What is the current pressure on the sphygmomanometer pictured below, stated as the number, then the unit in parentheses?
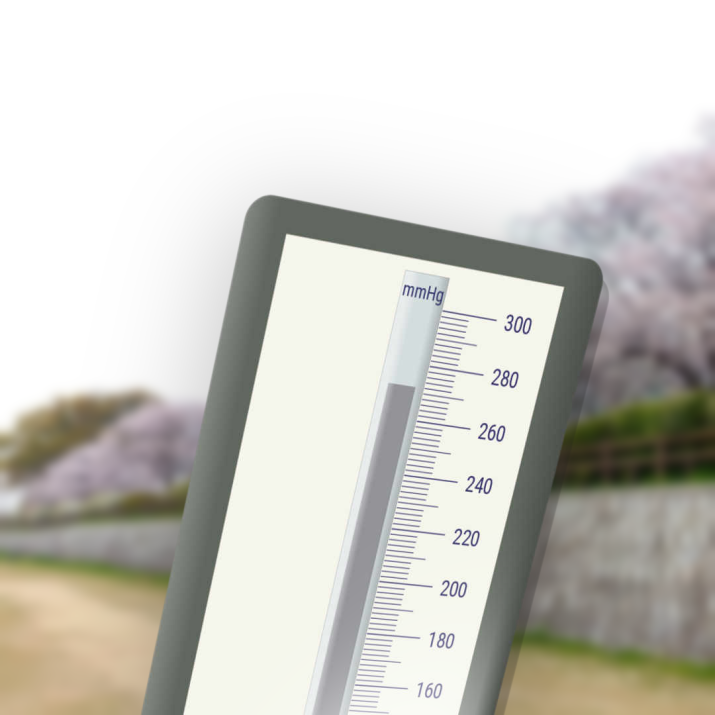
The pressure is 272 (mmHg)
